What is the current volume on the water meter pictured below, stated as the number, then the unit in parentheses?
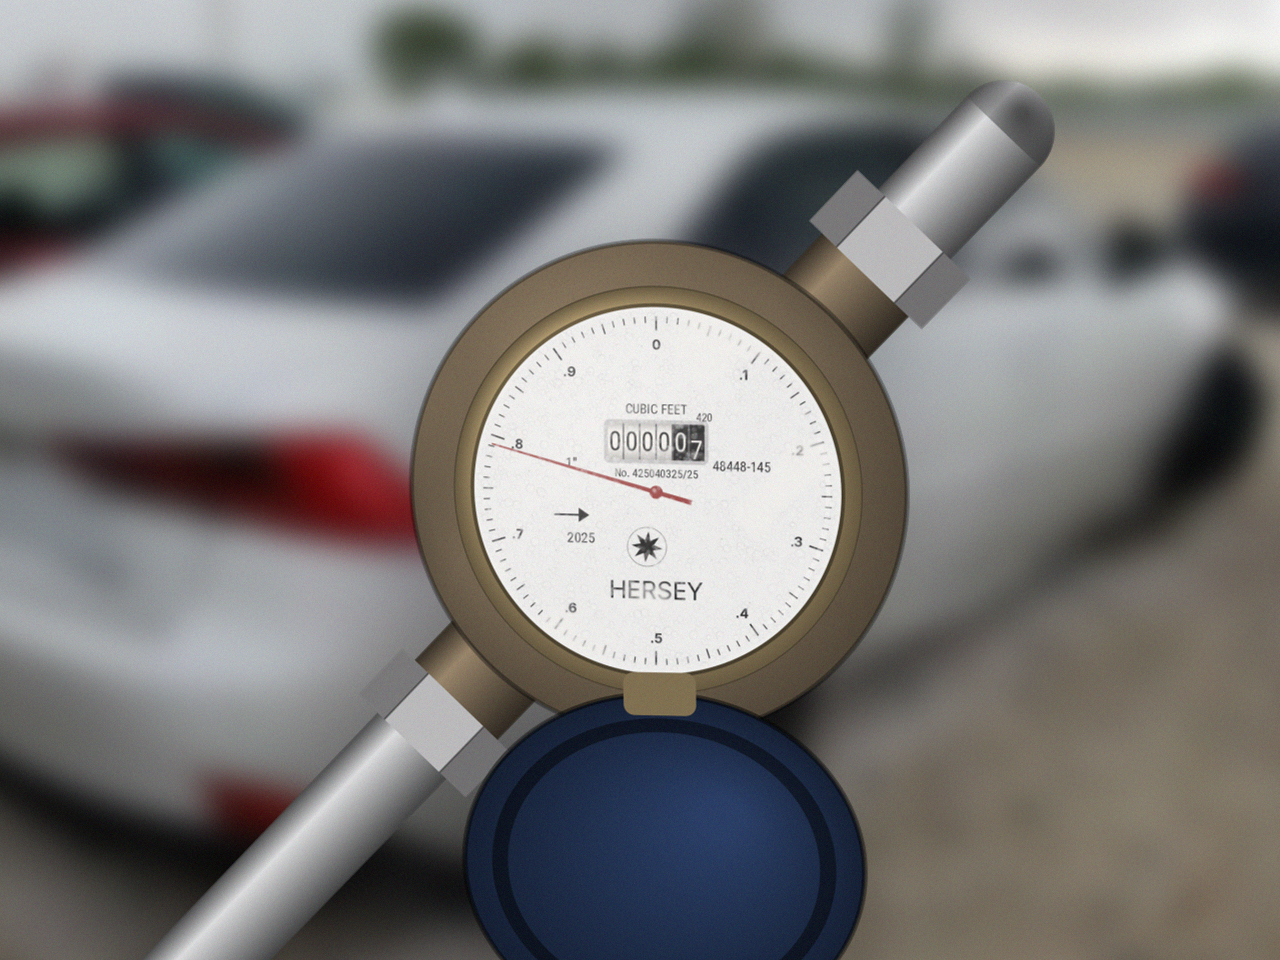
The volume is 6.79 (ft³)
